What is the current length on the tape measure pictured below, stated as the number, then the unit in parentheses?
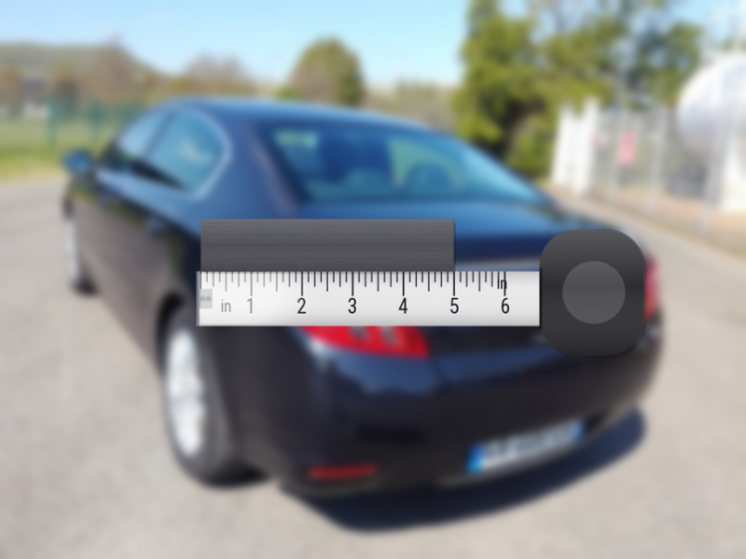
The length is 5 (in)
